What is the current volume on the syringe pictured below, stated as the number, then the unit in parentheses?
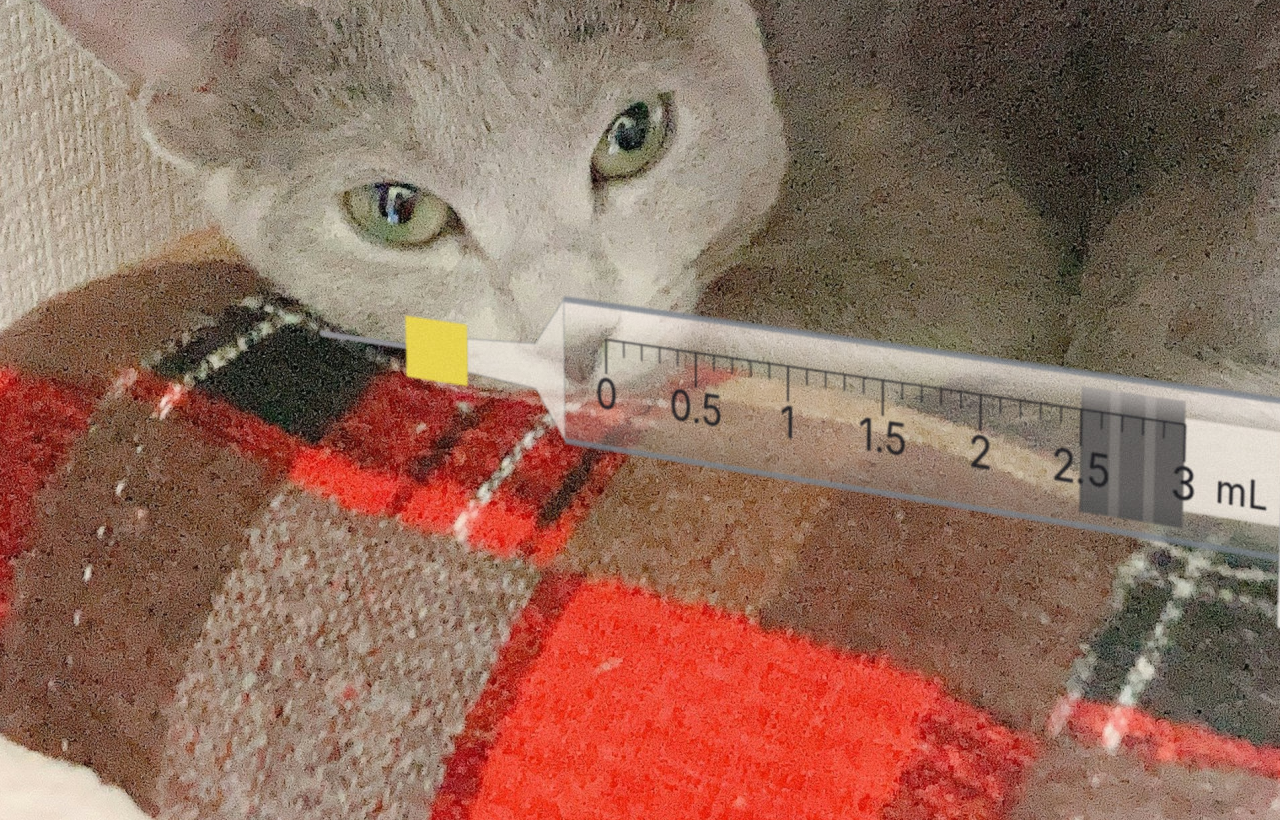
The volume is 2.5 (mL)
